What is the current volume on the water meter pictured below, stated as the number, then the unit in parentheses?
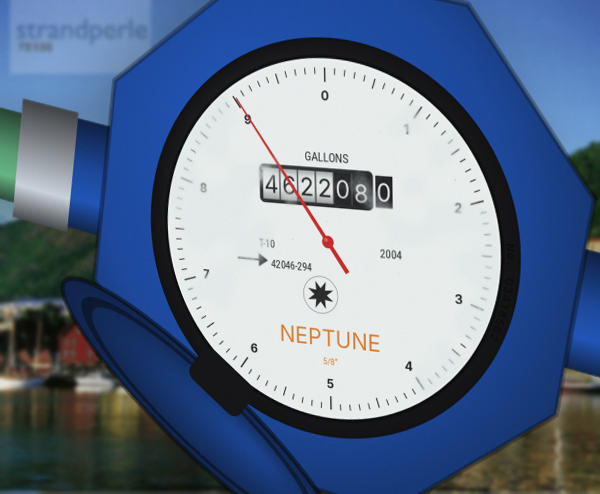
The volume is 4622079.0 (gal)
